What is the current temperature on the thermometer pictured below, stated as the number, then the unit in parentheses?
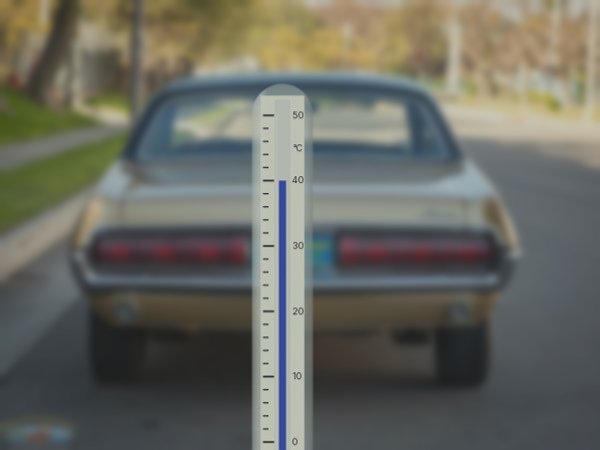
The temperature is 40 (°C)
